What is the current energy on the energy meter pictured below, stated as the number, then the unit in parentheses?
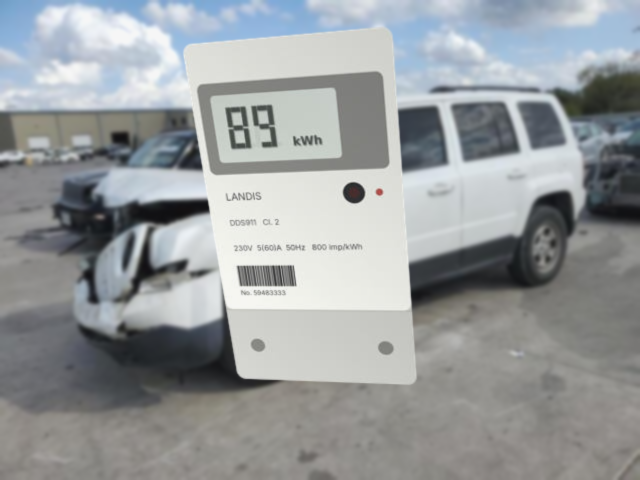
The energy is 89 (kWh)
